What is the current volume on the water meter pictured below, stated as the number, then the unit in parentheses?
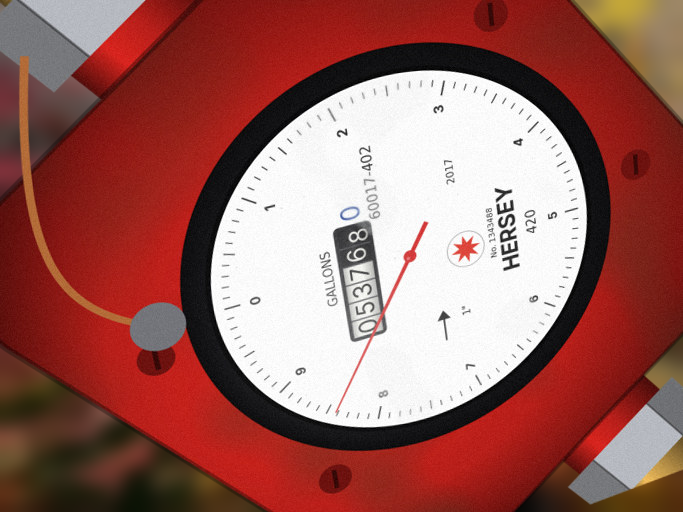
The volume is 537678.4 (gal)
